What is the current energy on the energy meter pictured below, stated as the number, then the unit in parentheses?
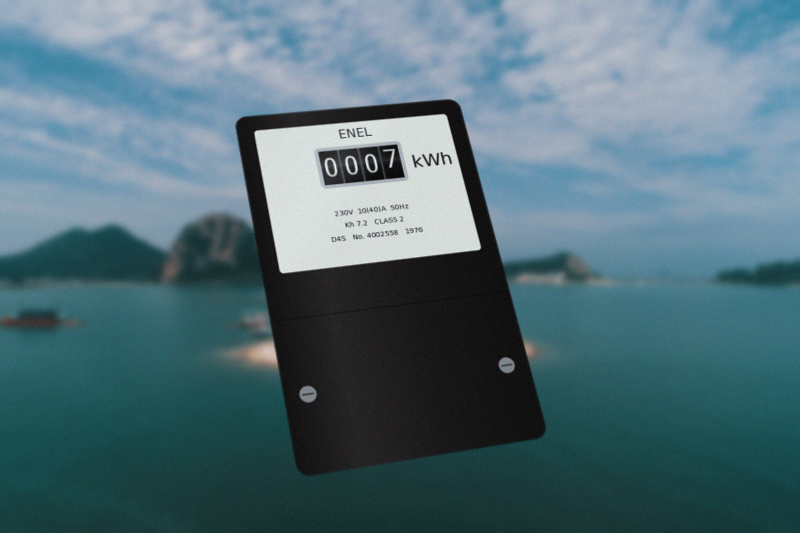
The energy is 7 (kWh)
